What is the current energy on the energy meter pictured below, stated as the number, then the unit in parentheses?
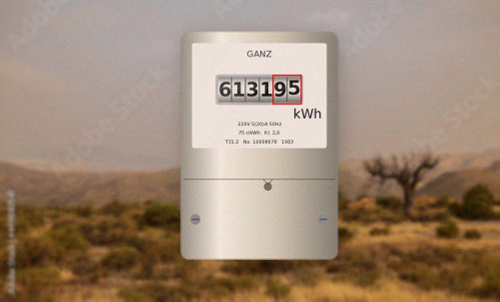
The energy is 6131.95 (kWh)
